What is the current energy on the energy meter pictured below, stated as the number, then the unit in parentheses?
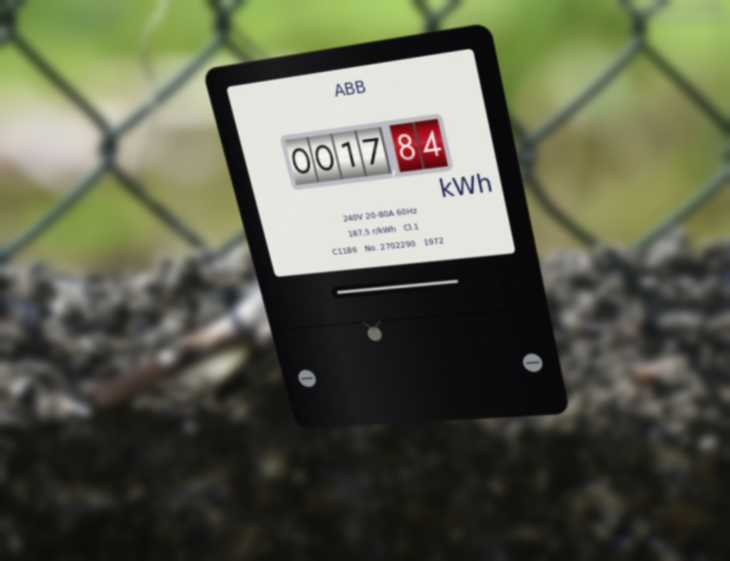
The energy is 17.84 (kWh)
